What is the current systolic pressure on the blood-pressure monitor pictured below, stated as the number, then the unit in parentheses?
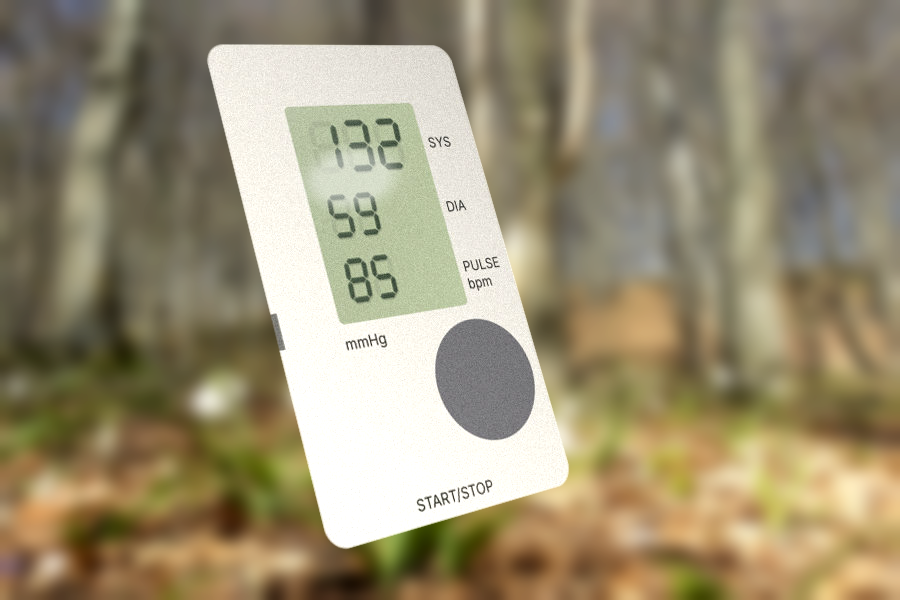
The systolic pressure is 132 (mmHg)
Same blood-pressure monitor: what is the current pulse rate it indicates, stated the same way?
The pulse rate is 85 (bpm)
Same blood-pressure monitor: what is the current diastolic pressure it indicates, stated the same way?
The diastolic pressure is 59 (mmHg)
